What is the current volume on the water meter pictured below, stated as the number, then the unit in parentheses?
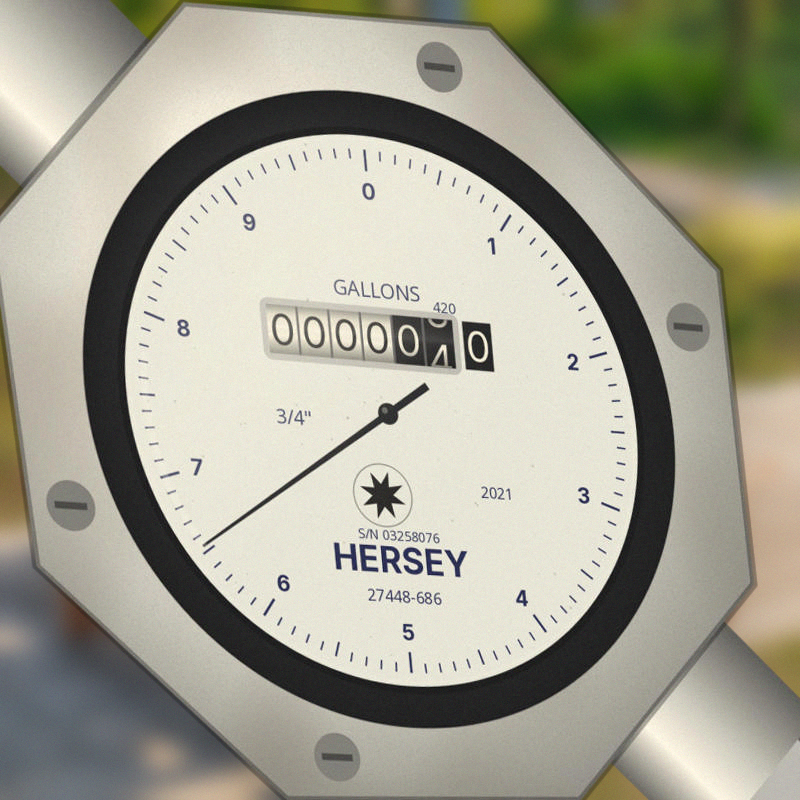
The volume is 36.5 (gal)
